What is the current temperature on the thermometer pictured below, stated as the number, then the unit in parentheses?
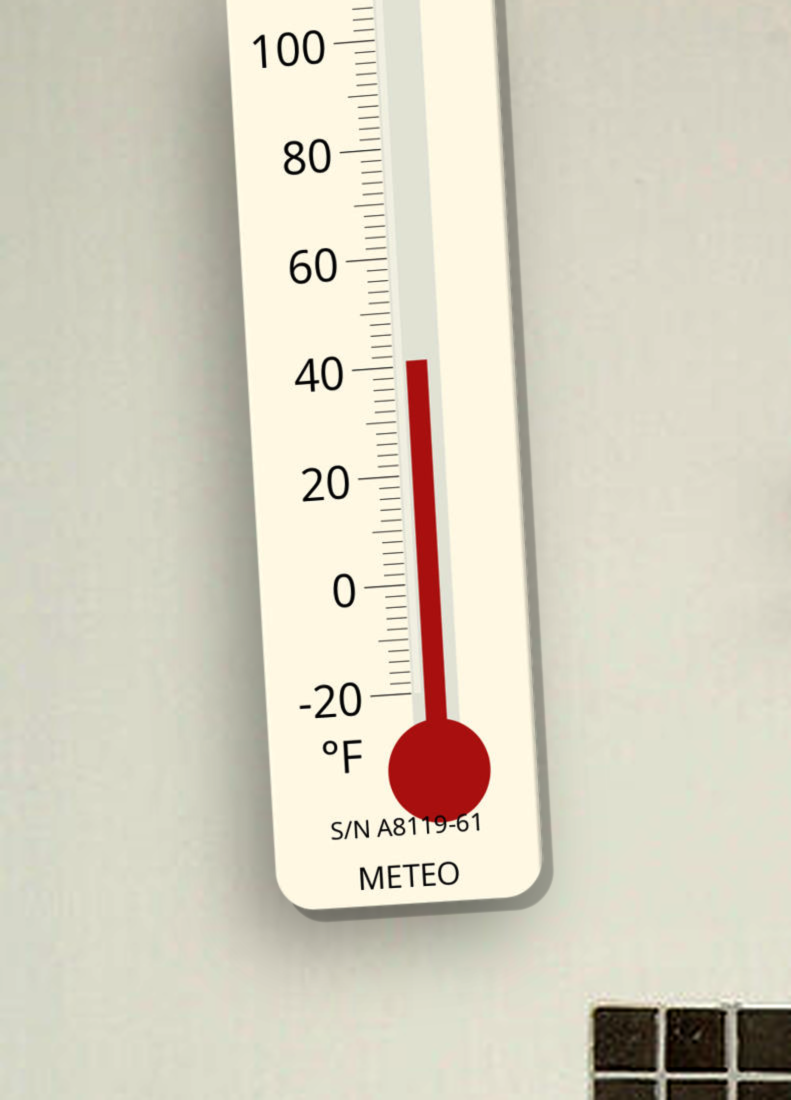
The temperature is 41 (°F)
